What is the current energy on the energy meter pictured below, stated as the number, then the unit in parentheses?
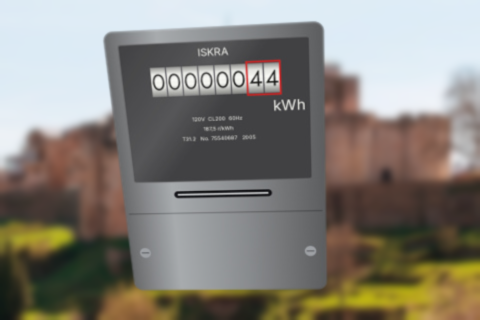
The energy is 0.44 (kWh)
